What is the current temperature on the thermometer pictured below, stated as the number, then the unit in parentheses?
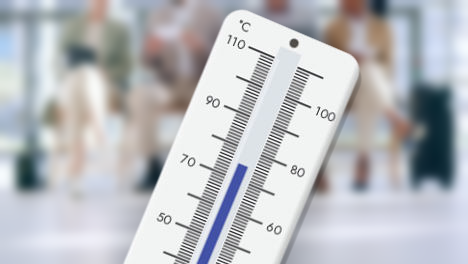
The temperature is 75 (°C)
